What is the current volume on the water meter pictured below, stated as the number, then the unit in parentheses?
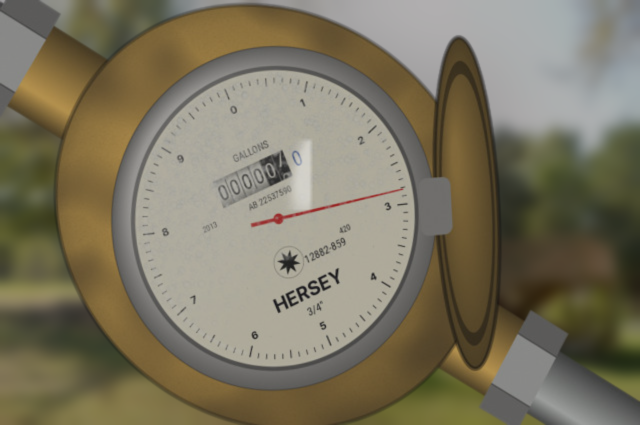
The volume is 72.8 (gal)
